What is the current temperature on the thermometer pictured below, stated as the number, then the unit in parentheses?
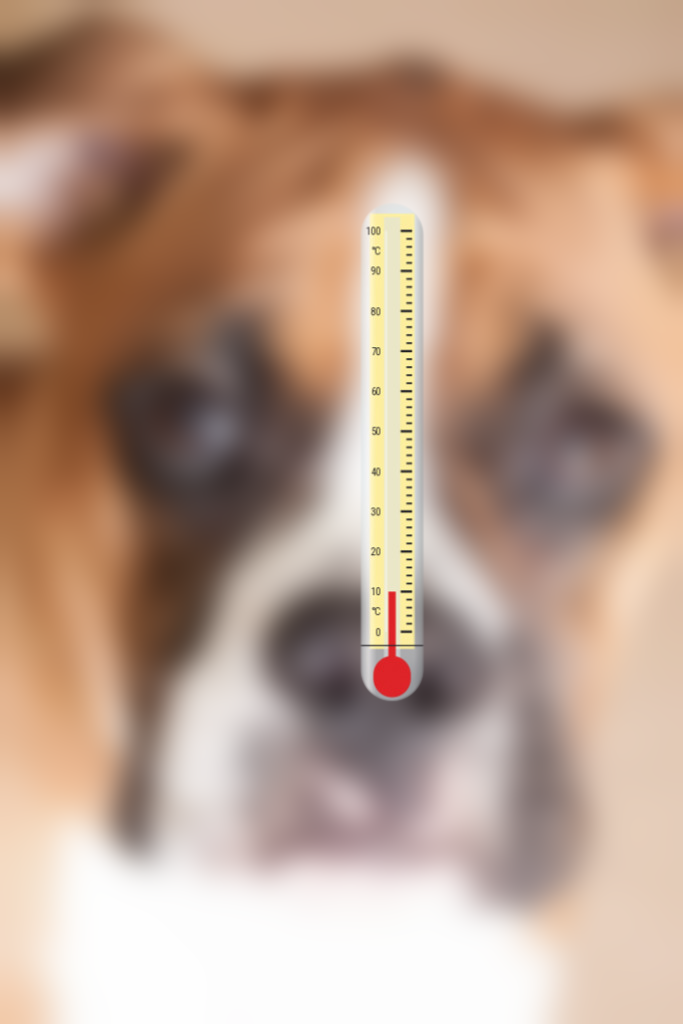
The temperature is 10 (°C)
